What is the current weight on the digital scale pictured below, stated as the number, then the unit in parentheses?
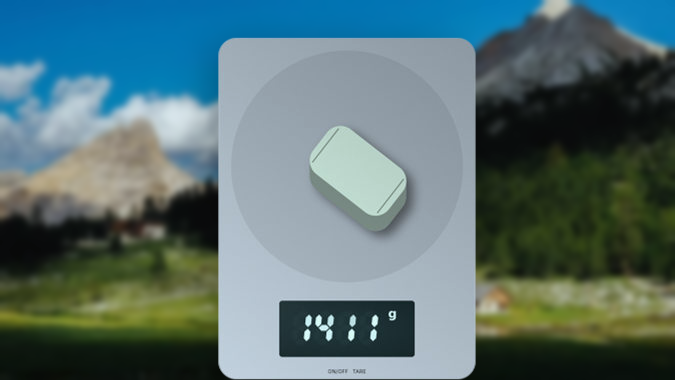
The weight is 1411 (g)
